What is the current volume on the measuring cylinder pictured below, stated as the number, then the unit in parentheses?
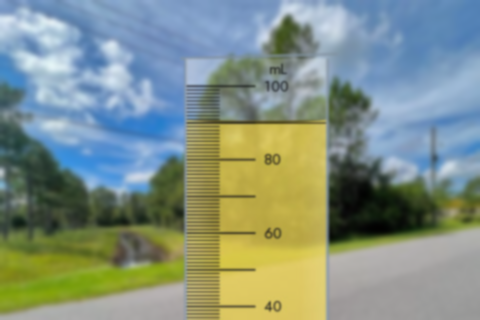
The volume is 90 (mL)
